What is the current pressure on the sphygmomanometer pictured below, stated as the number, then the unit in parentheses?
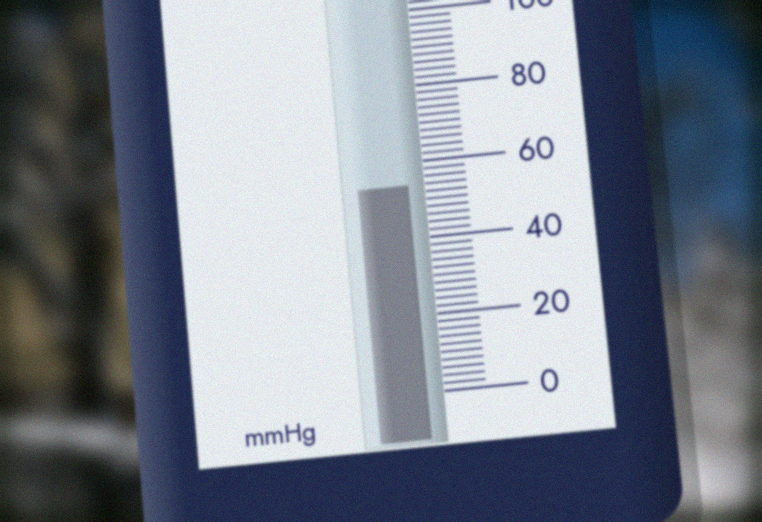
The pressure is 54 (mmHg)
